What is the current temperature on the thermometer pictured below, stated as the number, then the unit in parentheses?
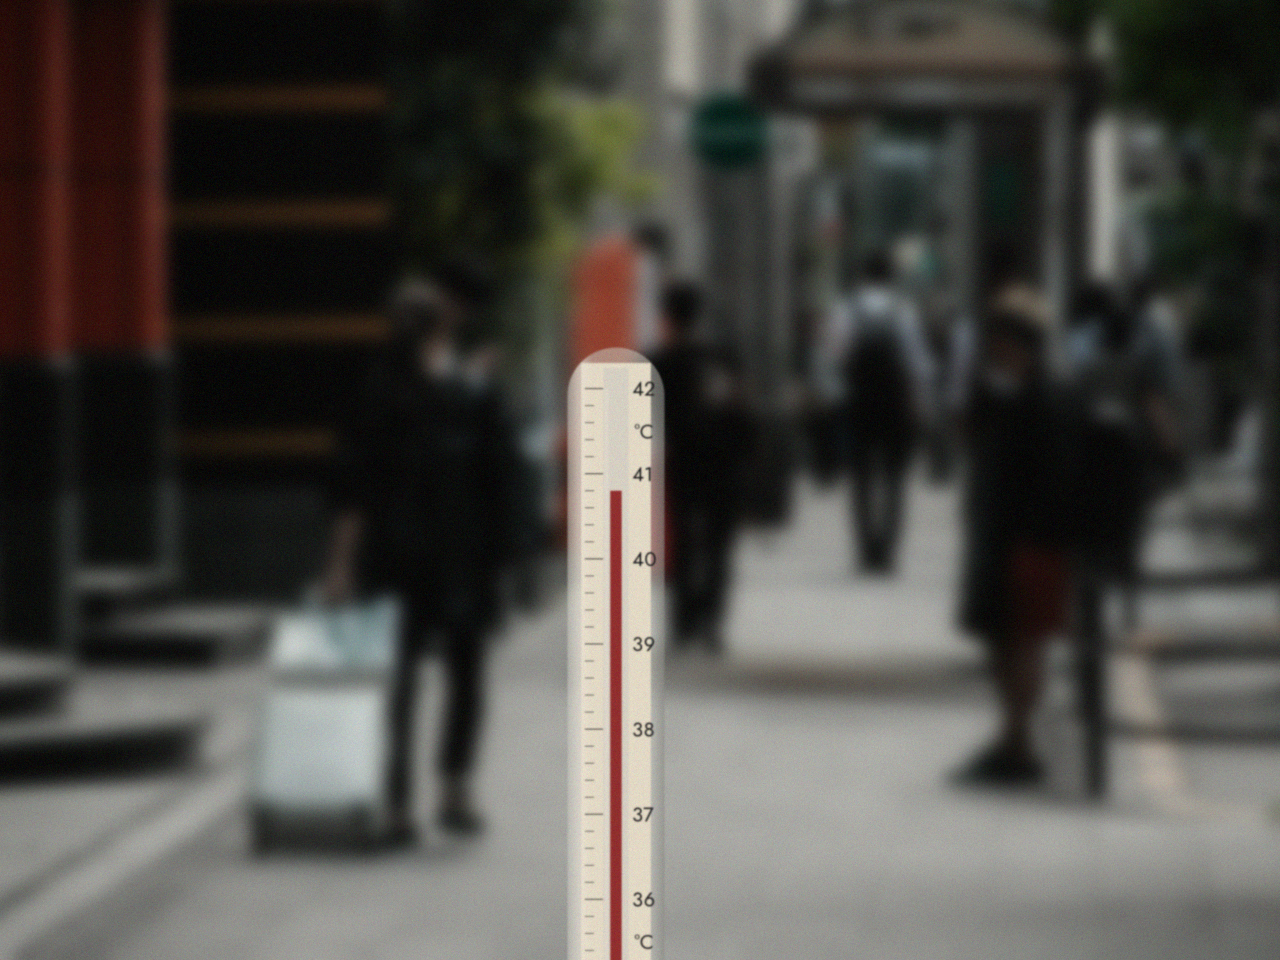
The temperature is 40.8 (°C)
